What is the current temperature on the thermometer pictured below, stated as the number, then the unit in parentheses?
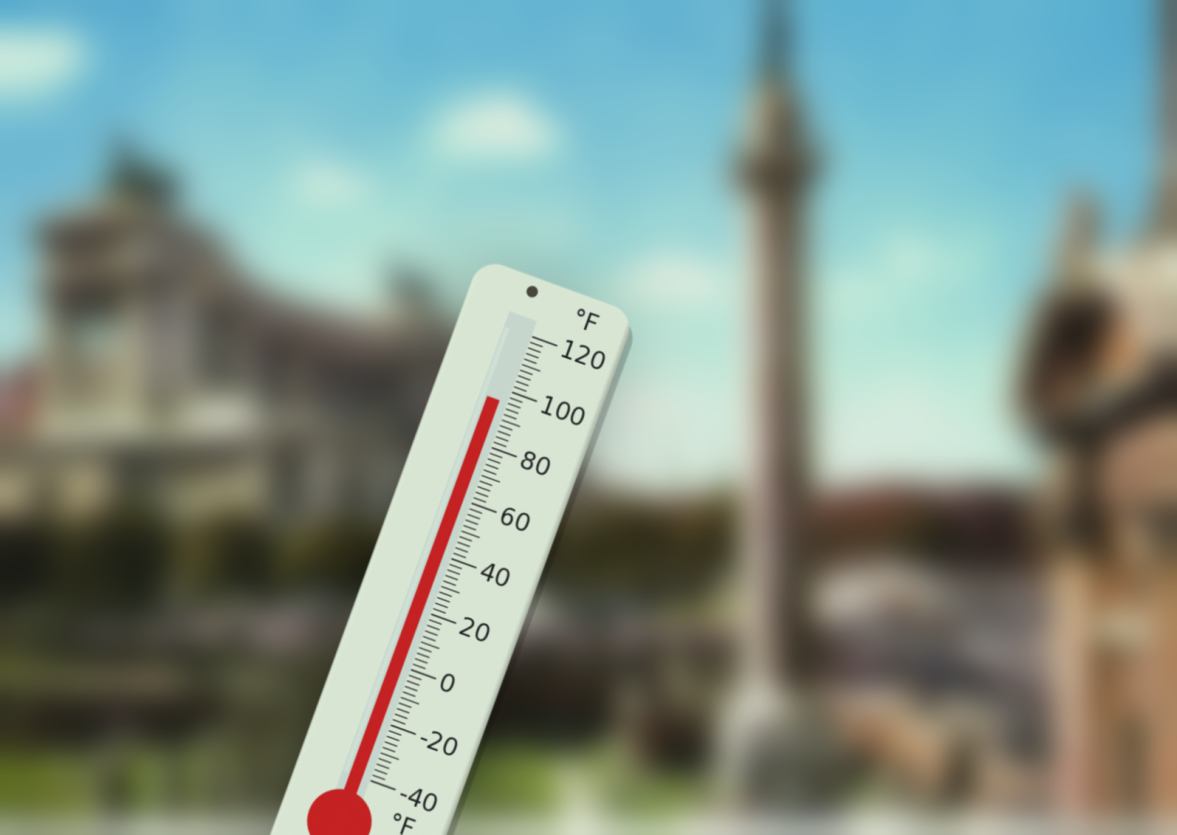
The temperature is 96 (°F)
